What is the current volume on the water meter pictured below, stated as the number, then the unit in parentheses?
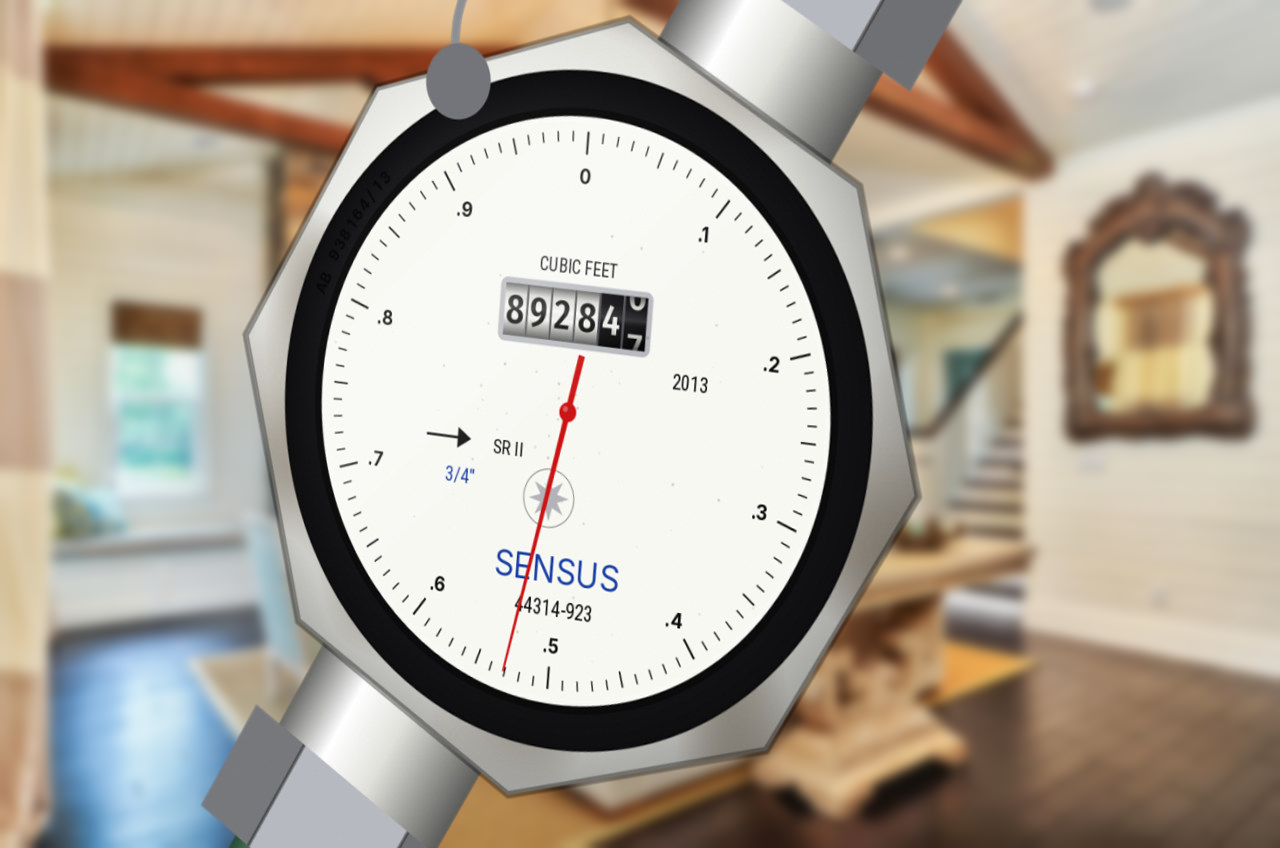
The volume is 892846.53 (ft³)
